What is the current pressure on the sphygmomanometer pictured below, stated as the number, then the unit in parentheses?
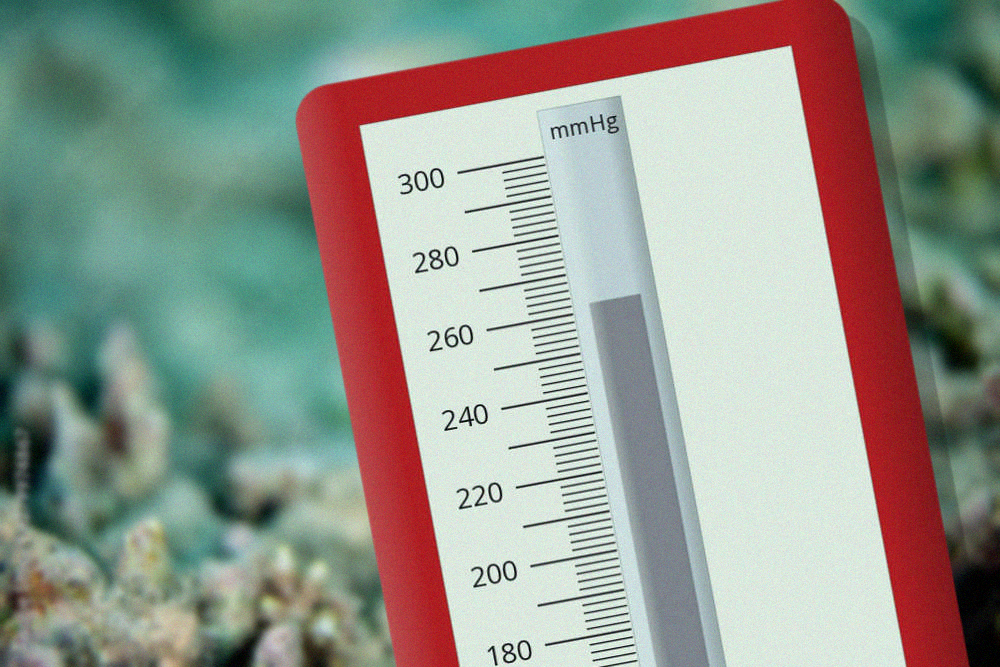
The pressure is 262 (mmHg)
